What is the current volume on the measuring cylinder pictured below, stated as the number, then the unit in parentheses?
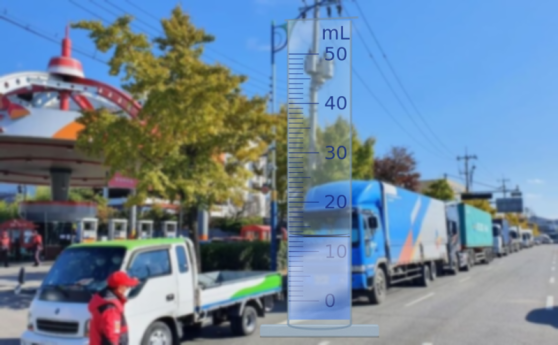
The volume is 13 (mL)
